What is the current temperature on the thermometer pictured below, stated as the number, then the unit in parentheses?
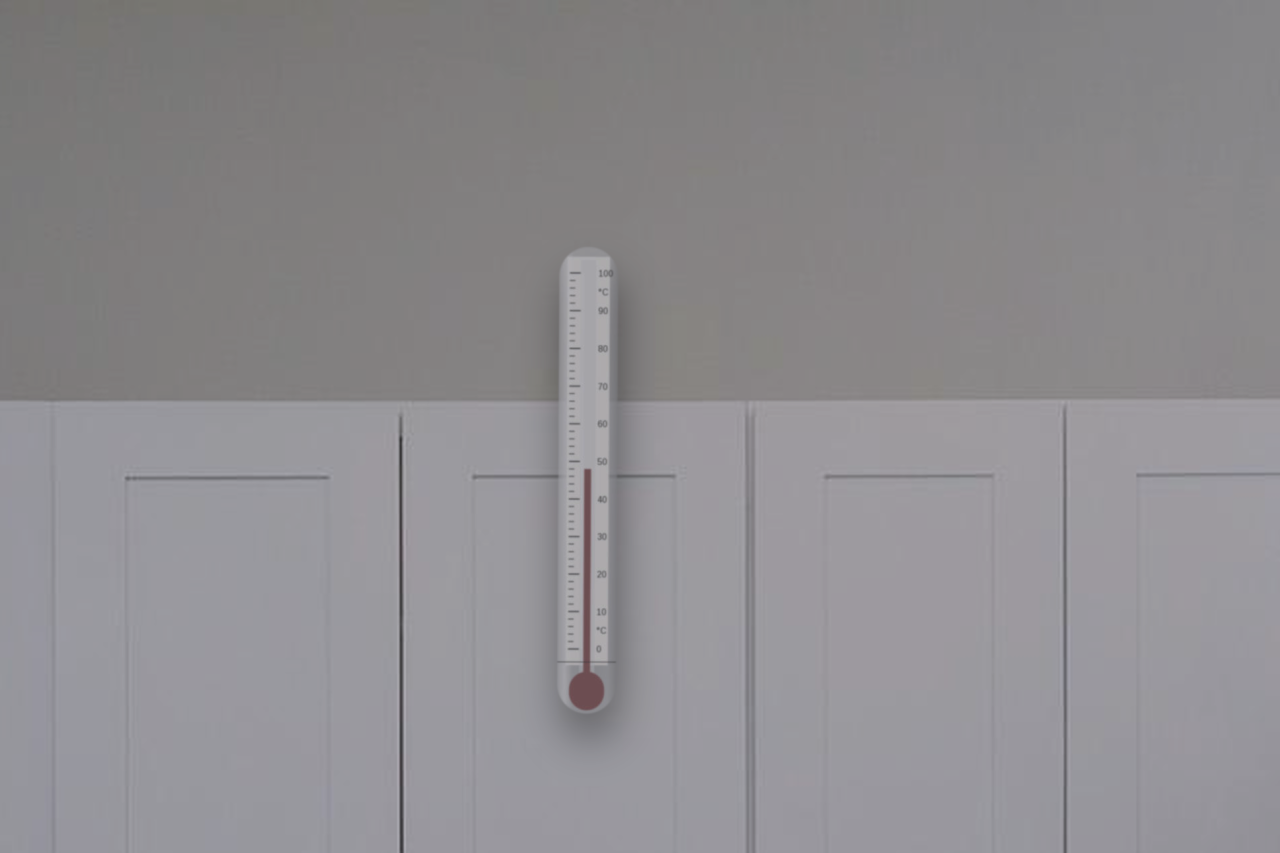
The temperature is 48 (°C)
